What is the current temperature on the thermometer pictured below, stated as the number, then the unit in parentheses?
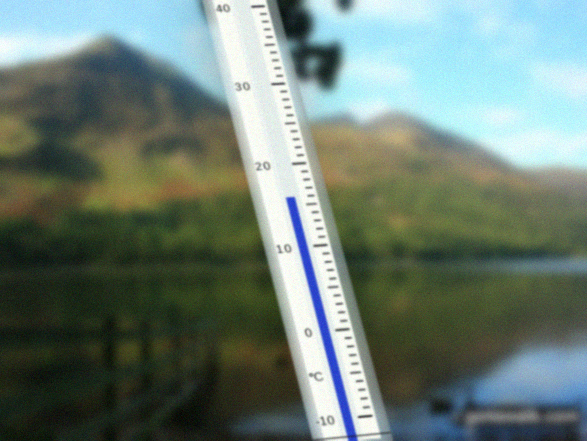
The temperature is 16 (°C)
